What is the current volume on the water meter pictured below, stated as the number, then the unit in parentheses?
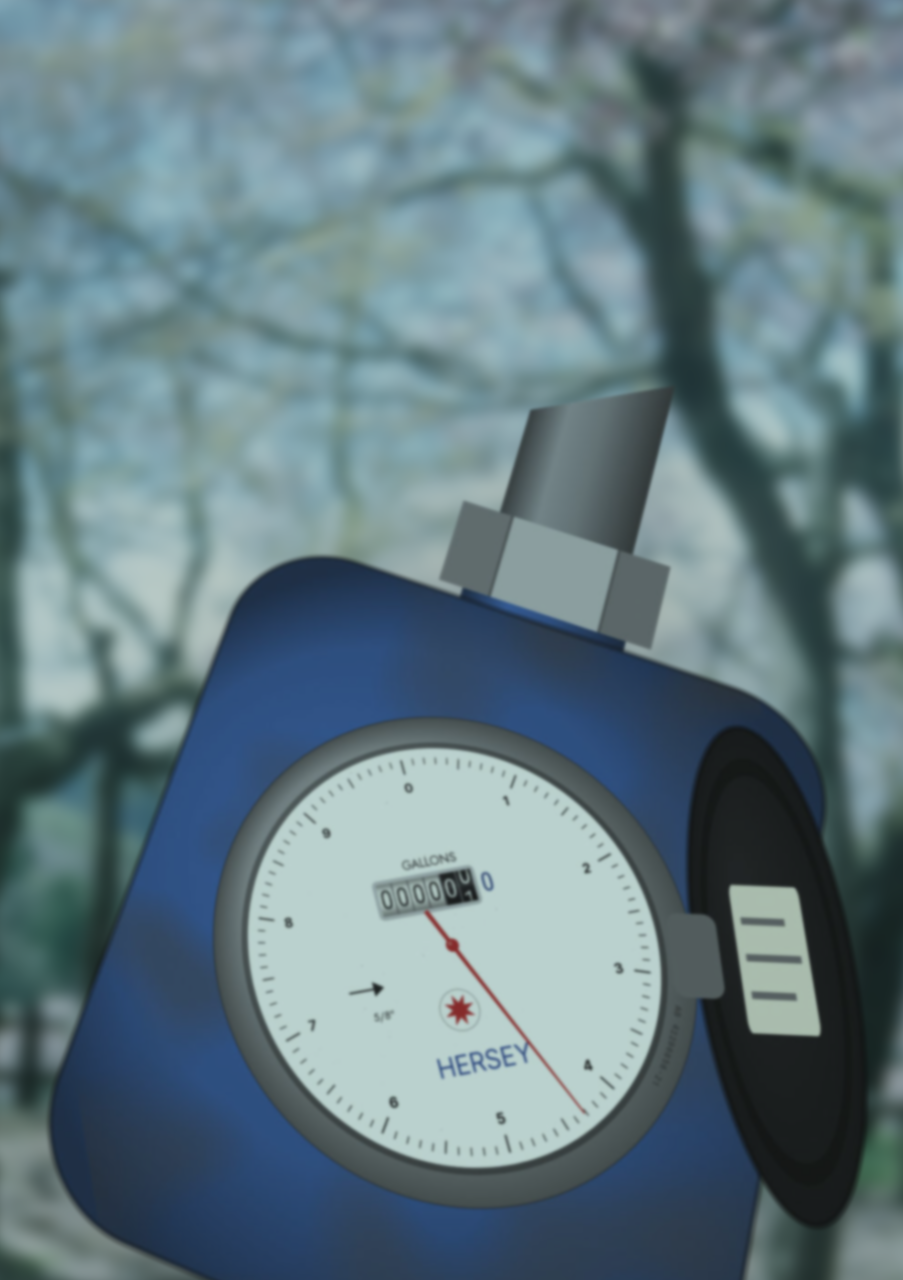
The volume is 4.3 (gal)
